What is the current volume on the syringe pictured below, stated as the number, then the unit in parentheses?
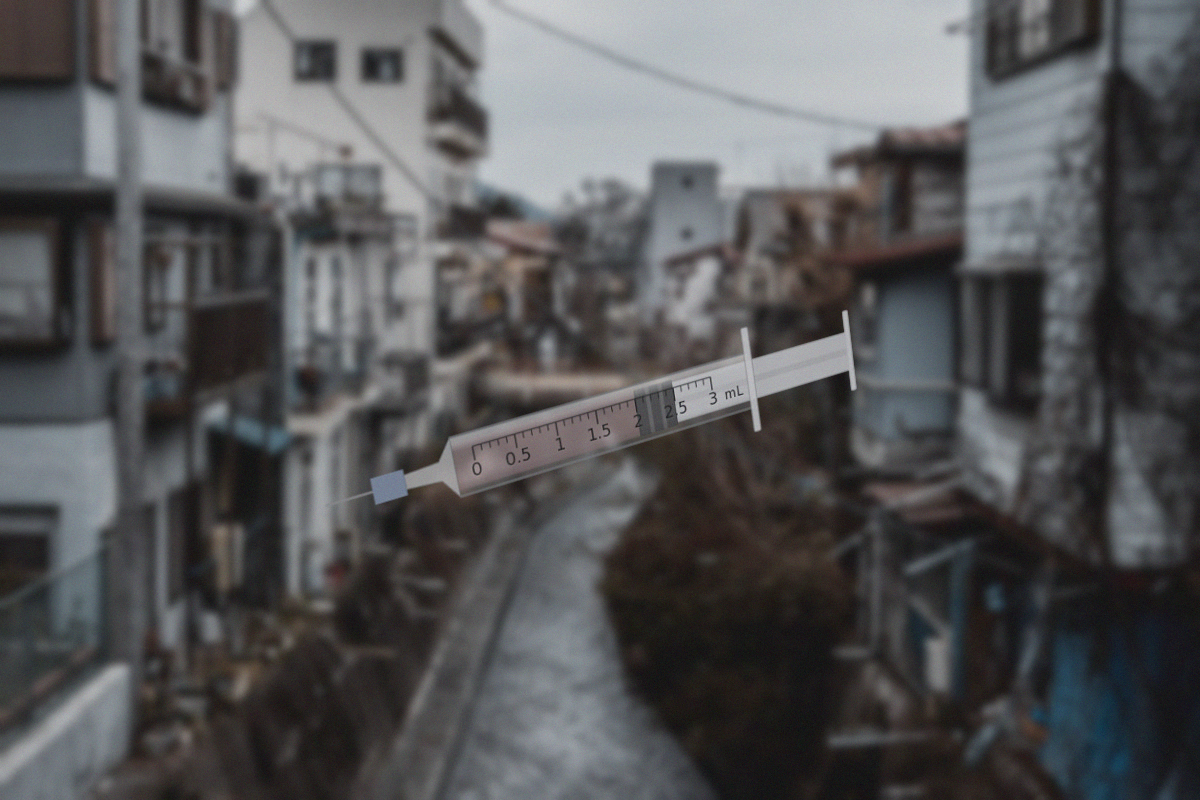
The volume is 2 (mL)
